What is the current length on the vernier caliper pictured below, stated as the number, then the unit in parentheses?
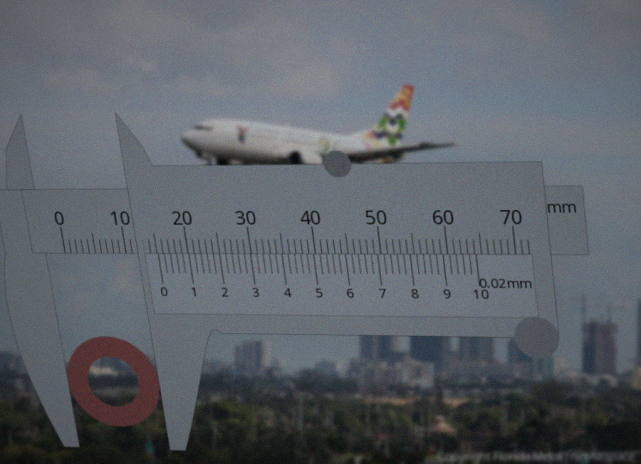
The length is 15.2 (mm)
